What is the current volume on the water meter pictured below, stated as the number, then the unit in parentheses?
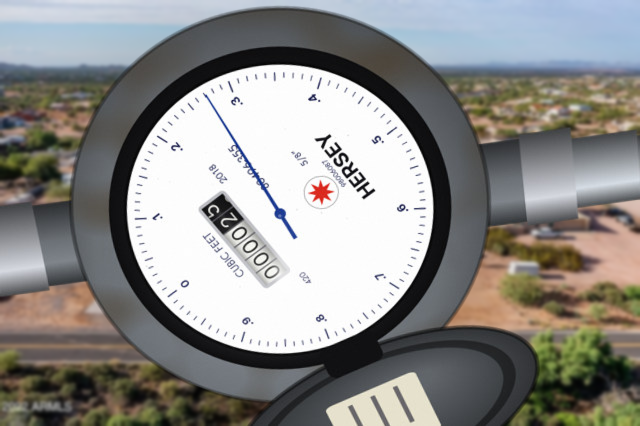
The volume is 25.27 (ft³)
